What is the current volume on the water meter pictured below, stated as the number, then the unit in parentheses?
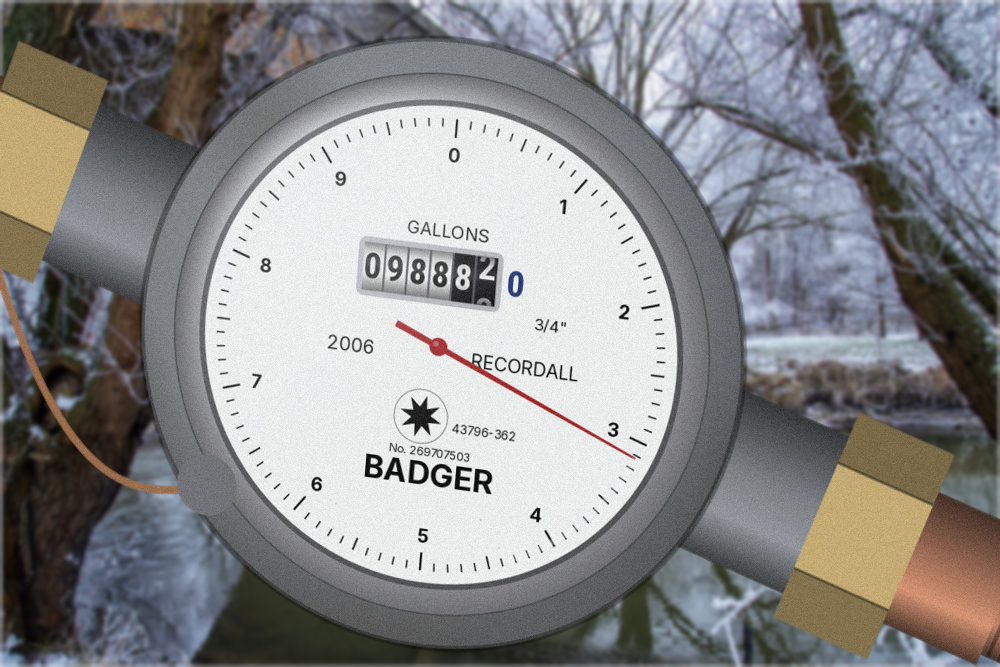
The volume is 988823.1 (gal)
